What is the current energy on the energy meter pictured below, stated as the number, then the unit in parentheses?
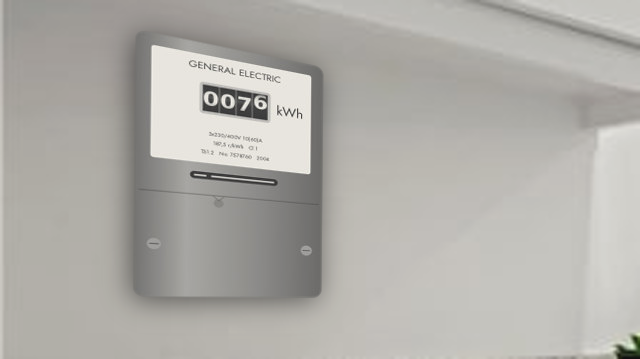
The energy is 76 (kWh)
